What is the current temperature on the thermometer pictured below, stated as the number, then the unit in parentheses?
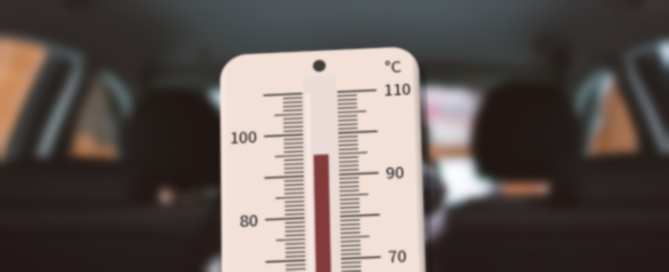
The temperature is 95 (°C)
